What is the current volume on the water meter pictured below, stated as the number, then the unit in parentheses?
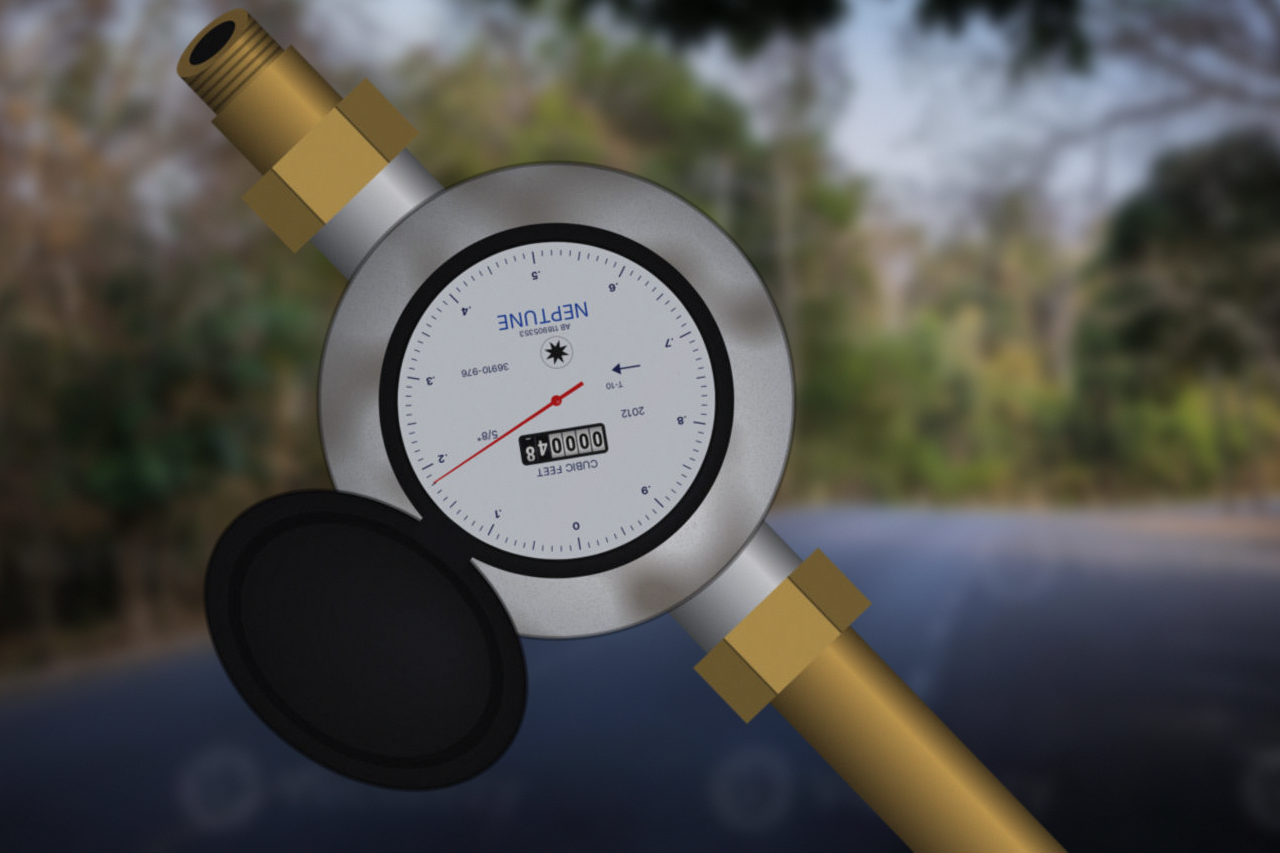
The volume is 48.18 (ft³)
